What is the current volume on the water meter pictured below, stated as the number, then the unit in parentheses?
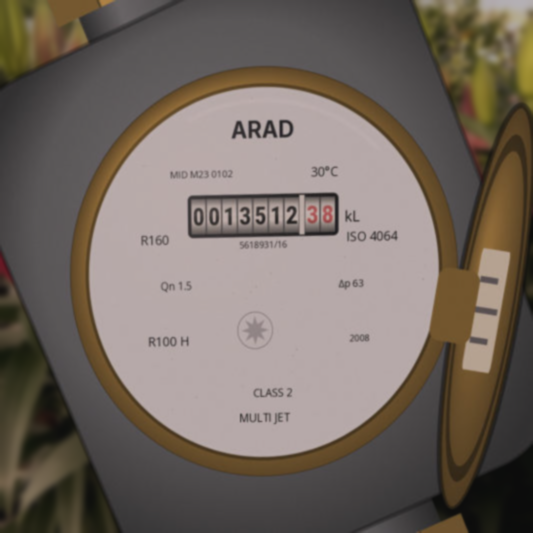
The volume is 13512.38 (kL)
